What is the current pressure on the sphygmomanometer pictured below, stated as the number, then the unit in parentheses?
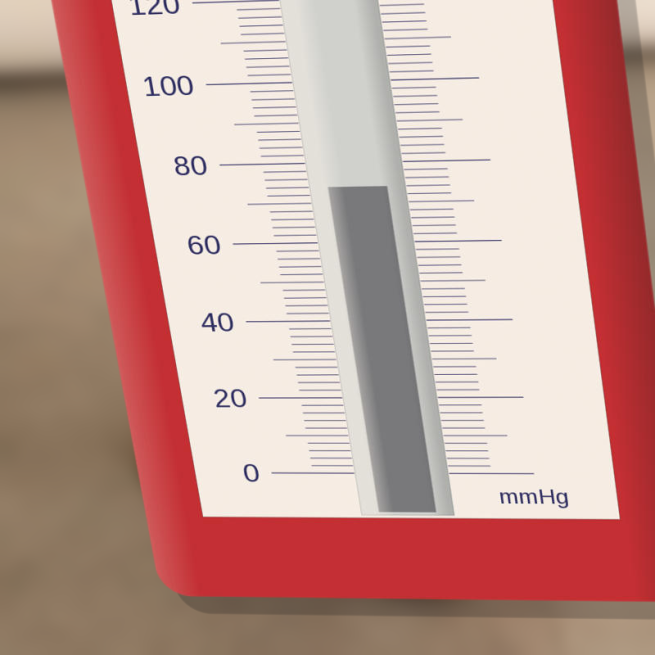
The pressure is 74 (mmHg)
